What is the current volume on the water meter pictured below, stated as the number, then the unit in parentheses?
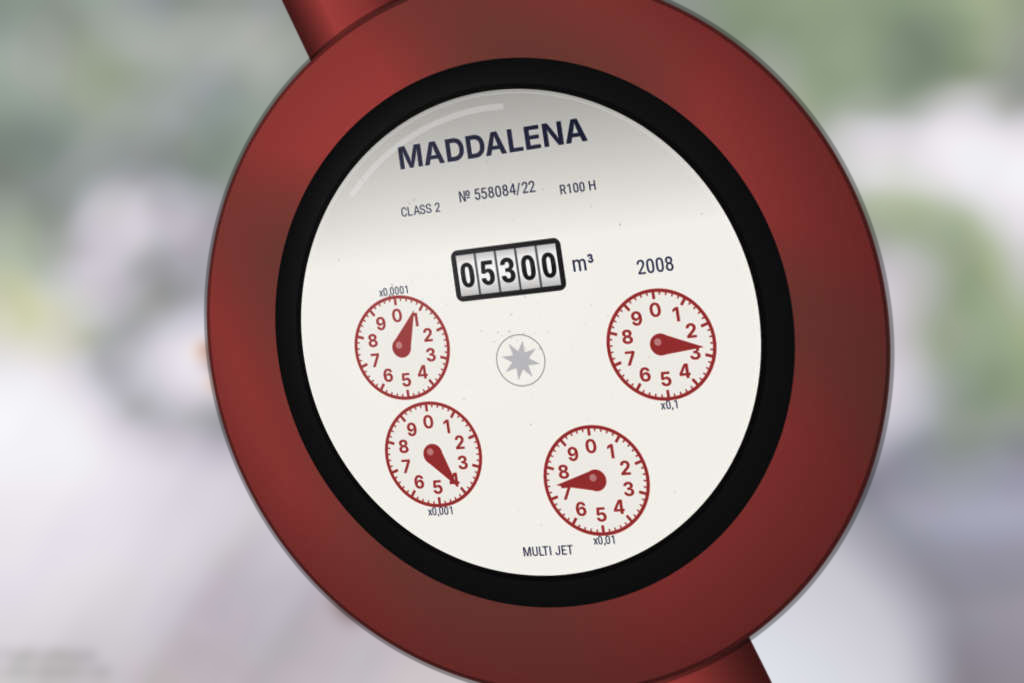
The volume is 5300.2740 (m³)
